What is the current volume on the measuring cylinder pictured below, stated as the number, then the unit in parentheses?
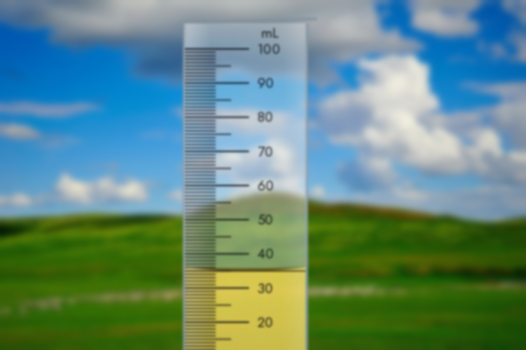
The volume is 35 (mL)
